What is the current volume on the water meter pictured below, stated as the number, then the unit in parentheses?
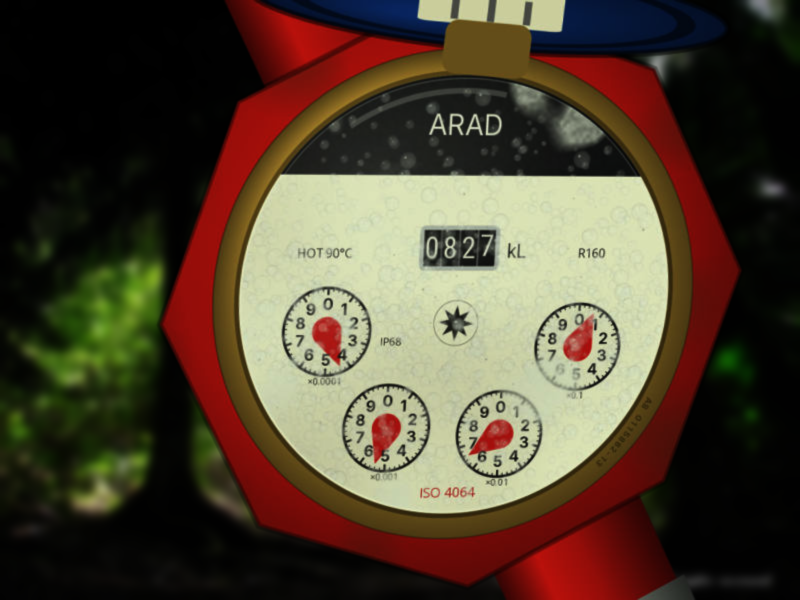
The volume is 827.0654 (kL)
